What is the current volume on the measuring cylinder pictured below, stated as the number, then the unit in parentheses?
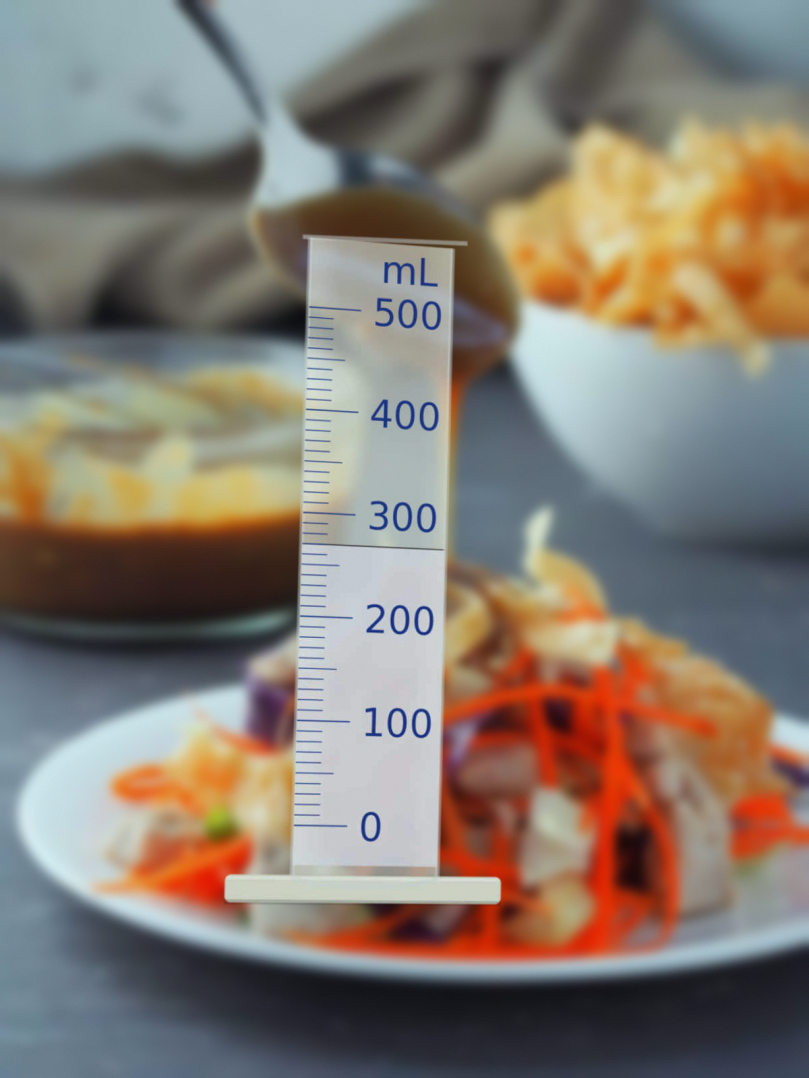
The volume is 270 (mL)
